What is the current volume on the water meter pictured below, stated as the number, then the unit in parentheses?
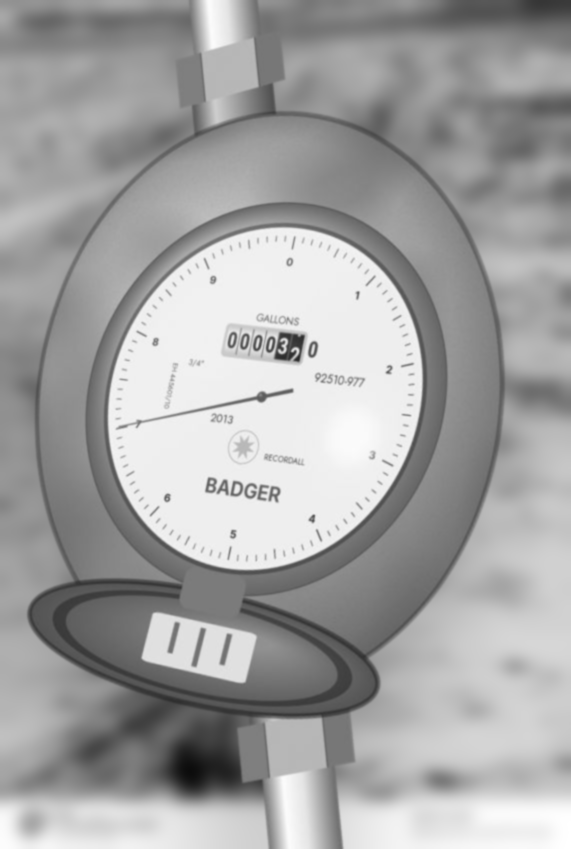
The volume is 317.0 (gal)
